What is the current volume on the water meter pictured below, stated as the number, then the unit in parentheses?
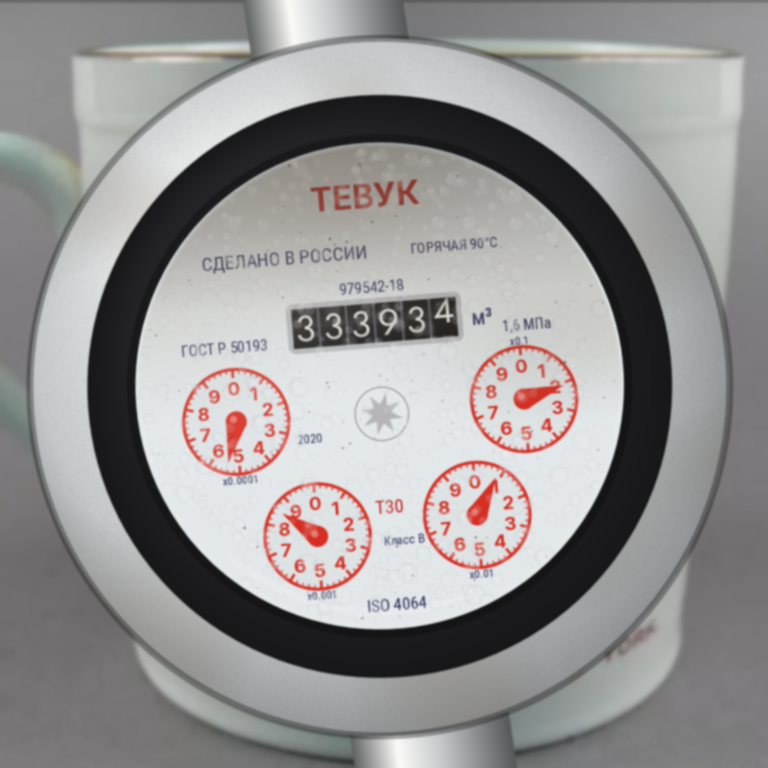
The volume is 333934.2085 (m³)
